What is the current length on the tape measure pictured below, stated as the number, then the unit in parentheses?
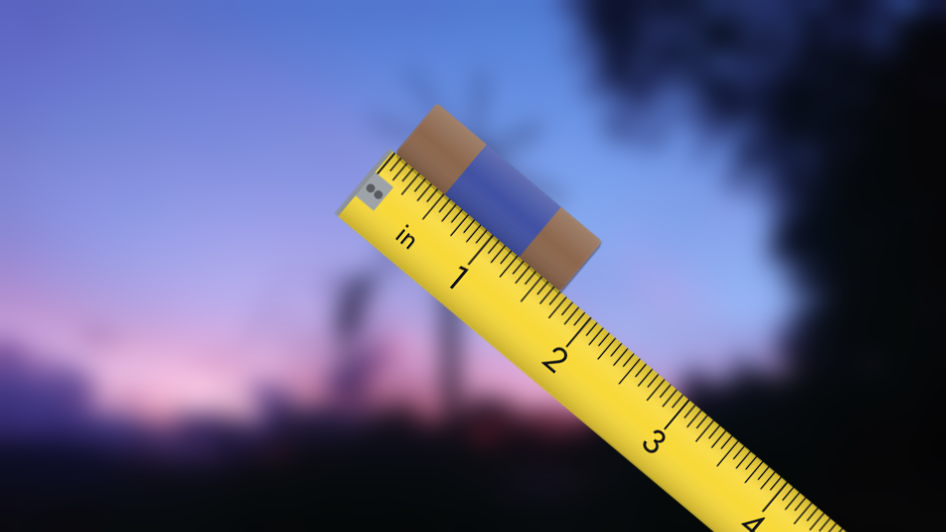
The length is 1.6875 (in)
